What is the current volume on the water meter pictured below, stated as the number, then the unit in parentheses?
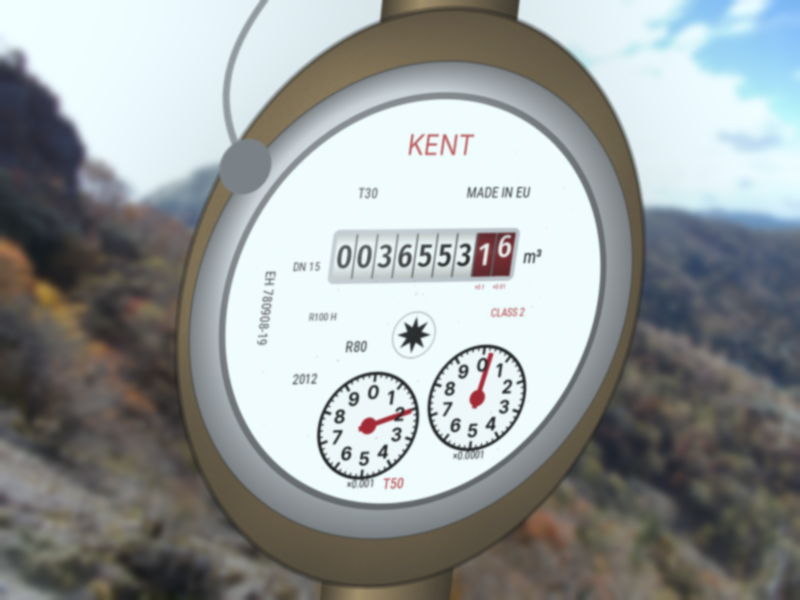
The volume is 36553.1620 (m³)
